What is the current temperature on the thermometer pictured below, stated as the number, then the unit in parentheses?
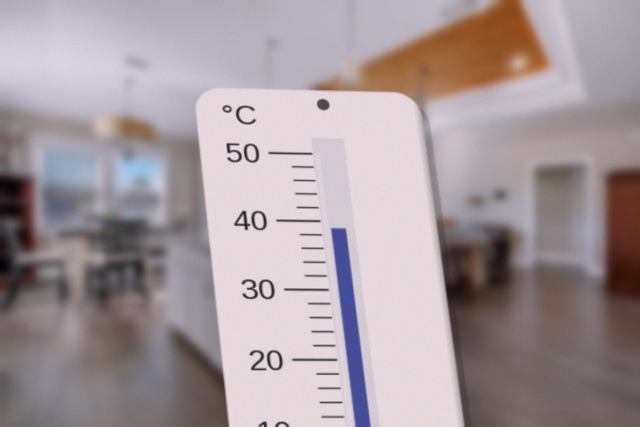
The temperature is 39 (°C)
